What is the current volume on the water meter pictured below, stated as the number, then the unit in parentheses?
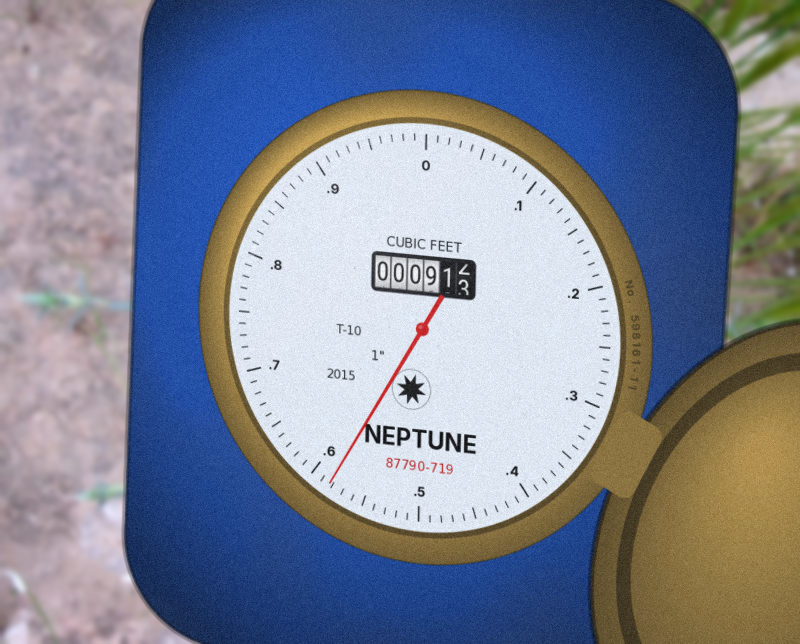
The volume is 912.58 (ft³)
